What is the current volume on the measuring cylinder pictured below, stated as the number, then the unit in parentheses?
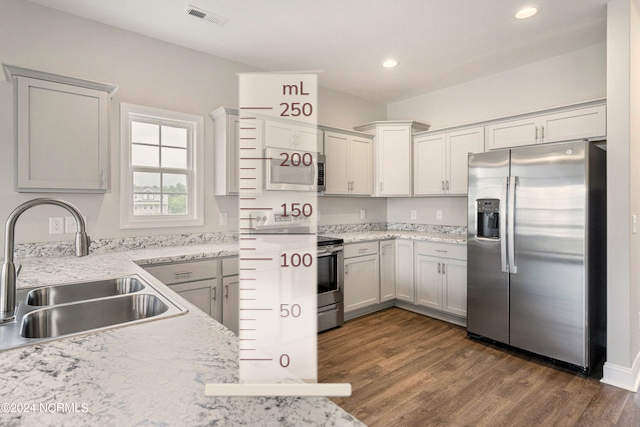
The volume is 125 (mL)
